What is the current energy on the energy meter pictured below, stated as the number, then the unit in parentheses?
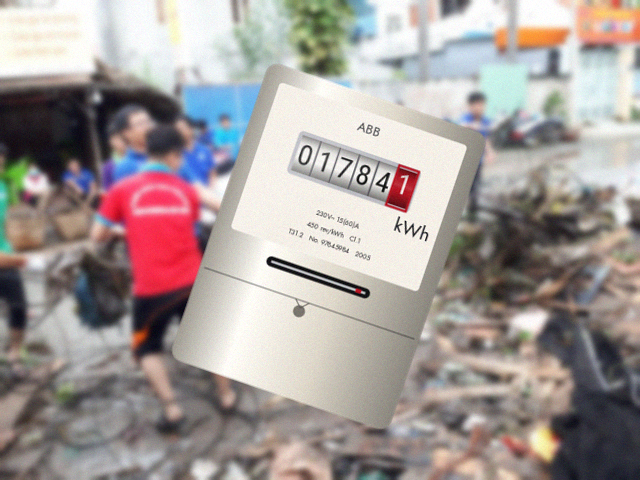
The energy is 1784.1 (kWh)
